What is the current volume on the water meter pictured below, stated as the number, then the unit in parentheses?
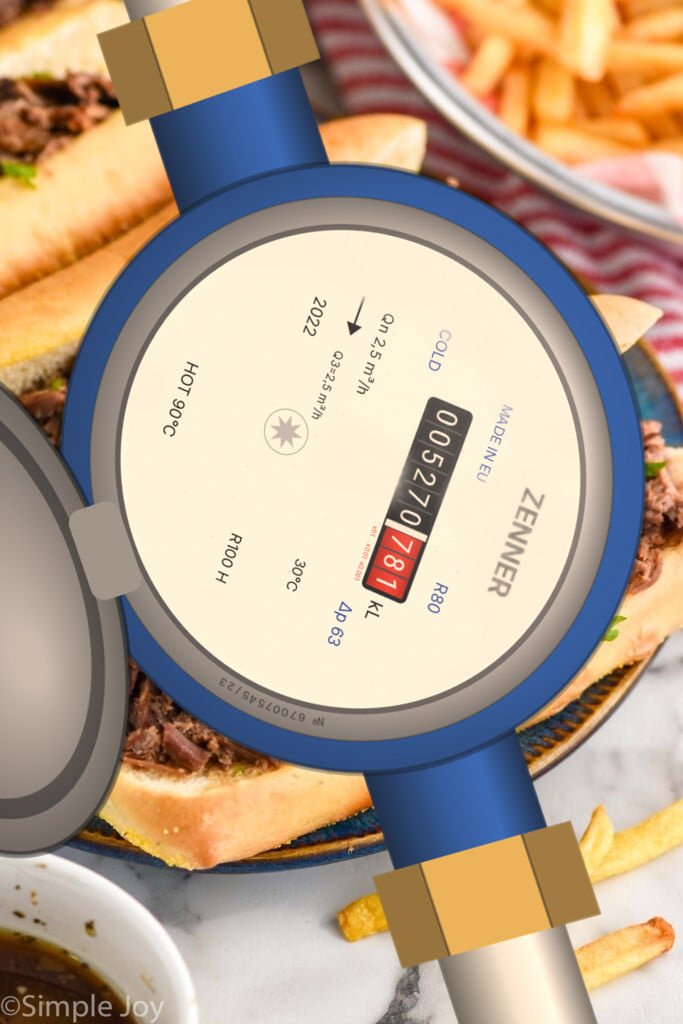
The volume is 5270.781 (kL)
